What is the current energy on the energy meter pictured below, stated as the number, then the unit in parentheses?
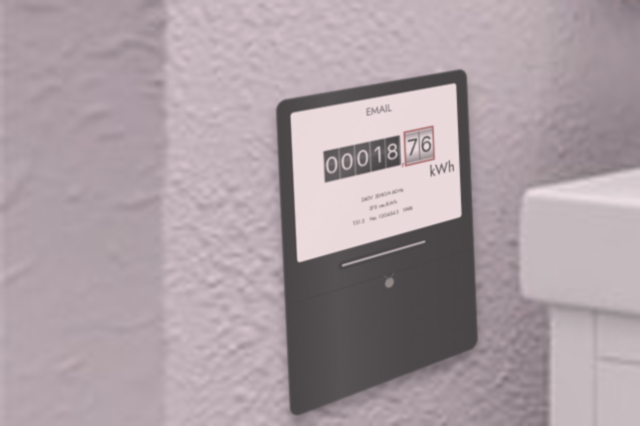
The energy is 18.76 (kWh)
